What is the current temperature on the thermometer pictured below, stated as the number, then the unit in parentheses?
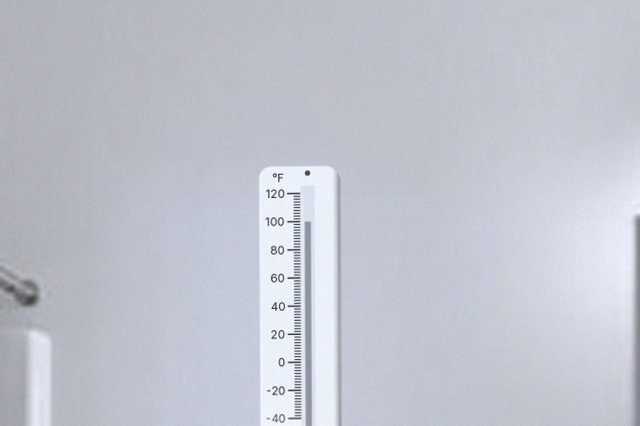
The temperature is 100 (°F)
